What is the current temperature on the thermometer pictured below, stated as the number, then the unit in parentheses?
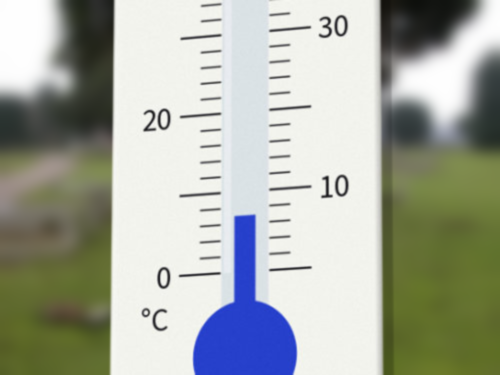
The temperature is 7 (°C)
